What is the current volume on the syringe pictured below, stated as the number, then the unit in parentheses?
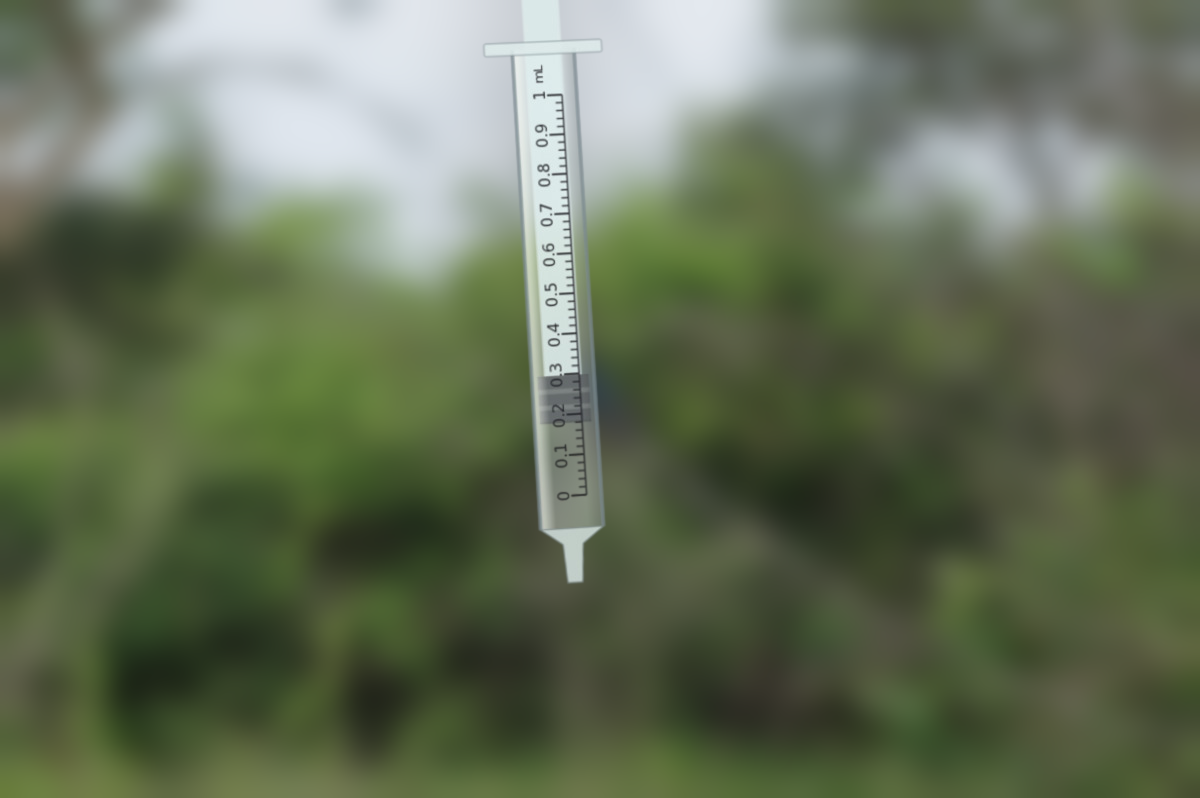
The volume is 0.18 (mL)
